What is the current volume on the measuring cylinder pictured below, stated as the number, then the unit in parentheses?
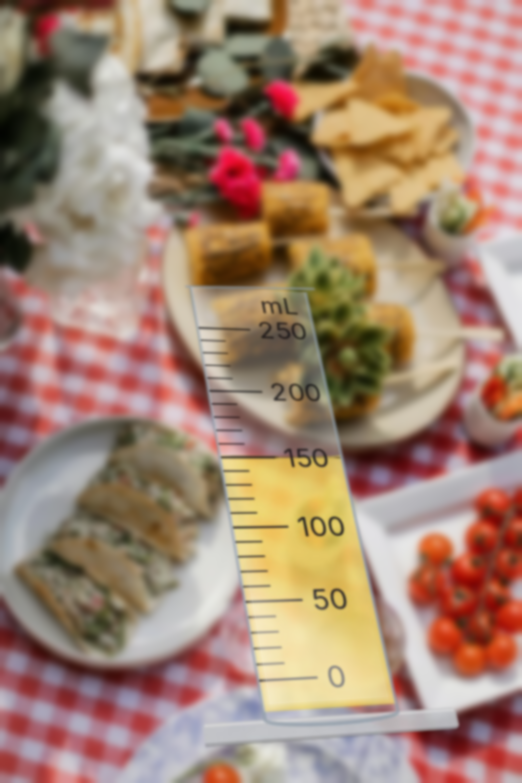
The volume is 150 (mL)
